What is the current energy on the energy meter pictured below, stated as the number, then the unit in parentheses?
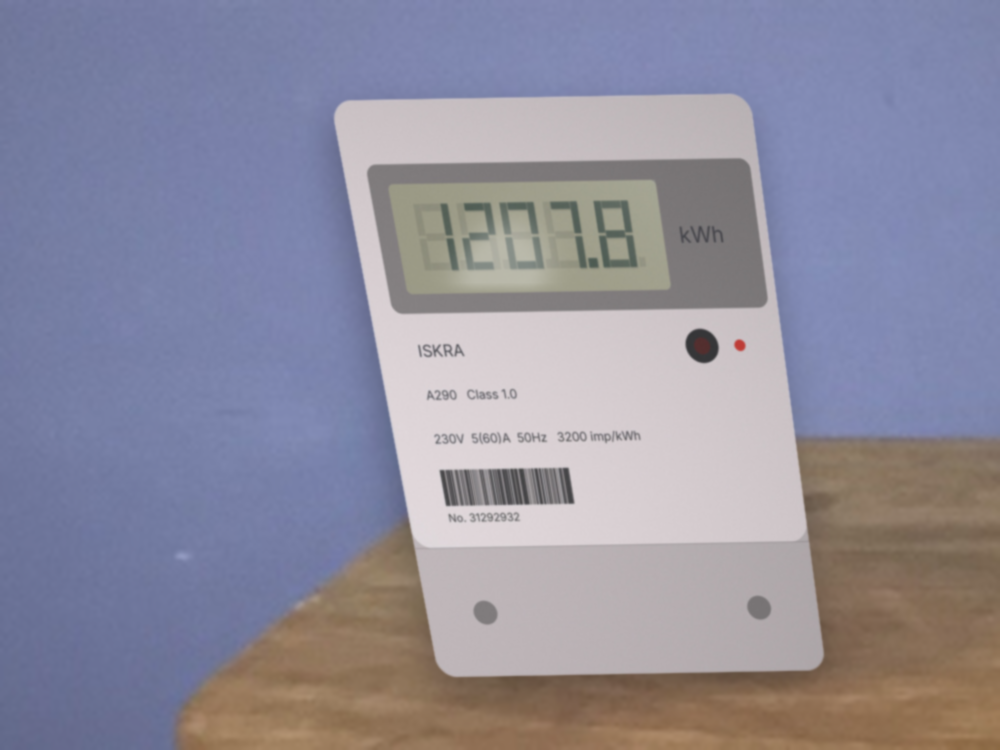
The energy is 1207.8 (kWh)
